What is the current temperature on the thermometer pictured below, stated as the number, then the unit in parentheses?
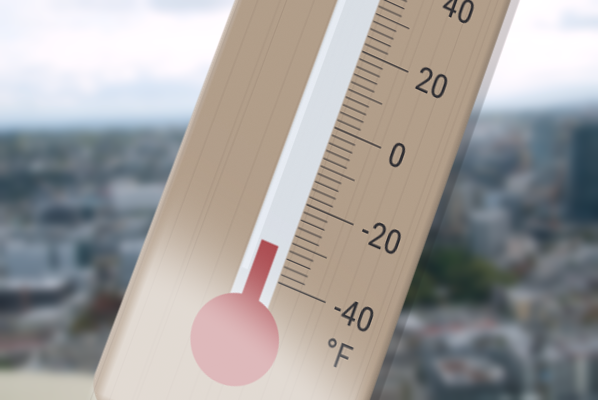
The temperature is -32 (°F)
